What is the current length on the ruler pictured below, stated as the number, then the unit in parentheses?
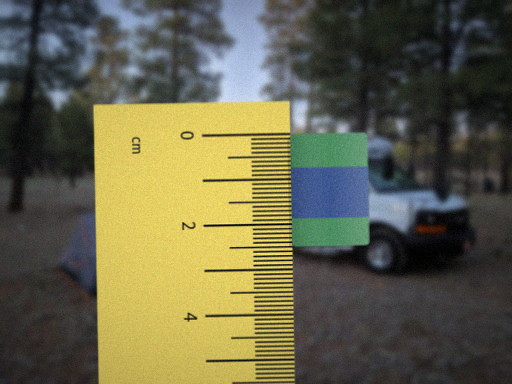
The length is 2.5 (cm)
